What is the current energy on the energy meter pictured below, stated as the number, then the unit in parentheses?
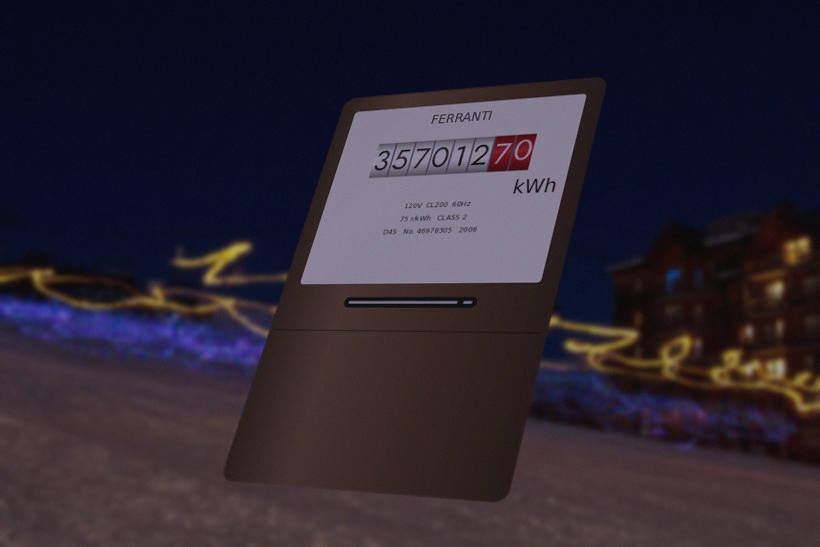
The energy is 357012.70 (kWh)
